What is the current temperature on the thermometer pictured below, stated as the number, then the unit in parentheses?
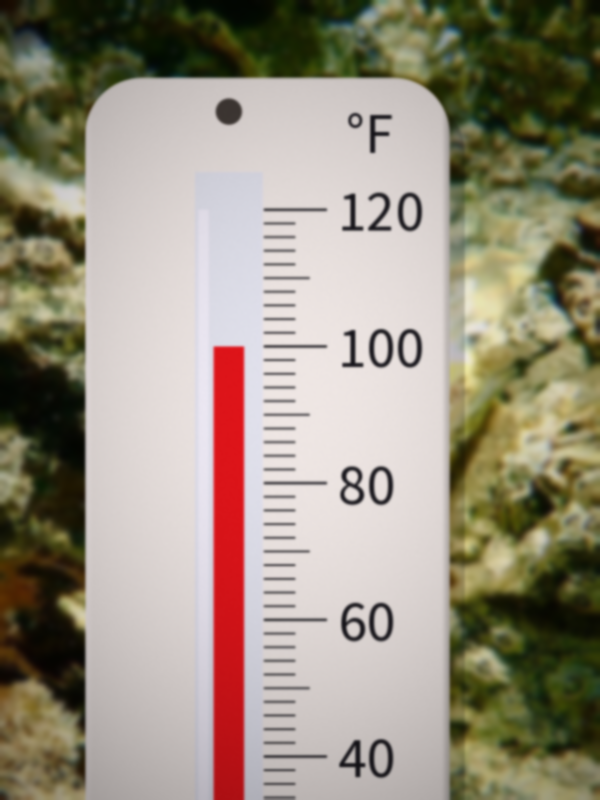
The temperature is 100 (°F)
